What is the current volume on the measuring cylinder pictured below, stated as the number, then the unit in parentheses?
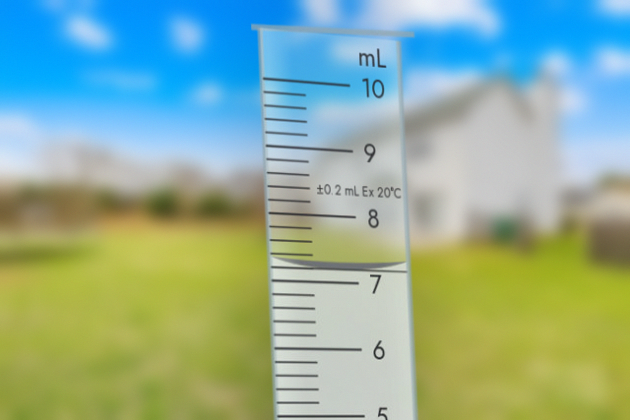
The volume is 7.2 (mL)
